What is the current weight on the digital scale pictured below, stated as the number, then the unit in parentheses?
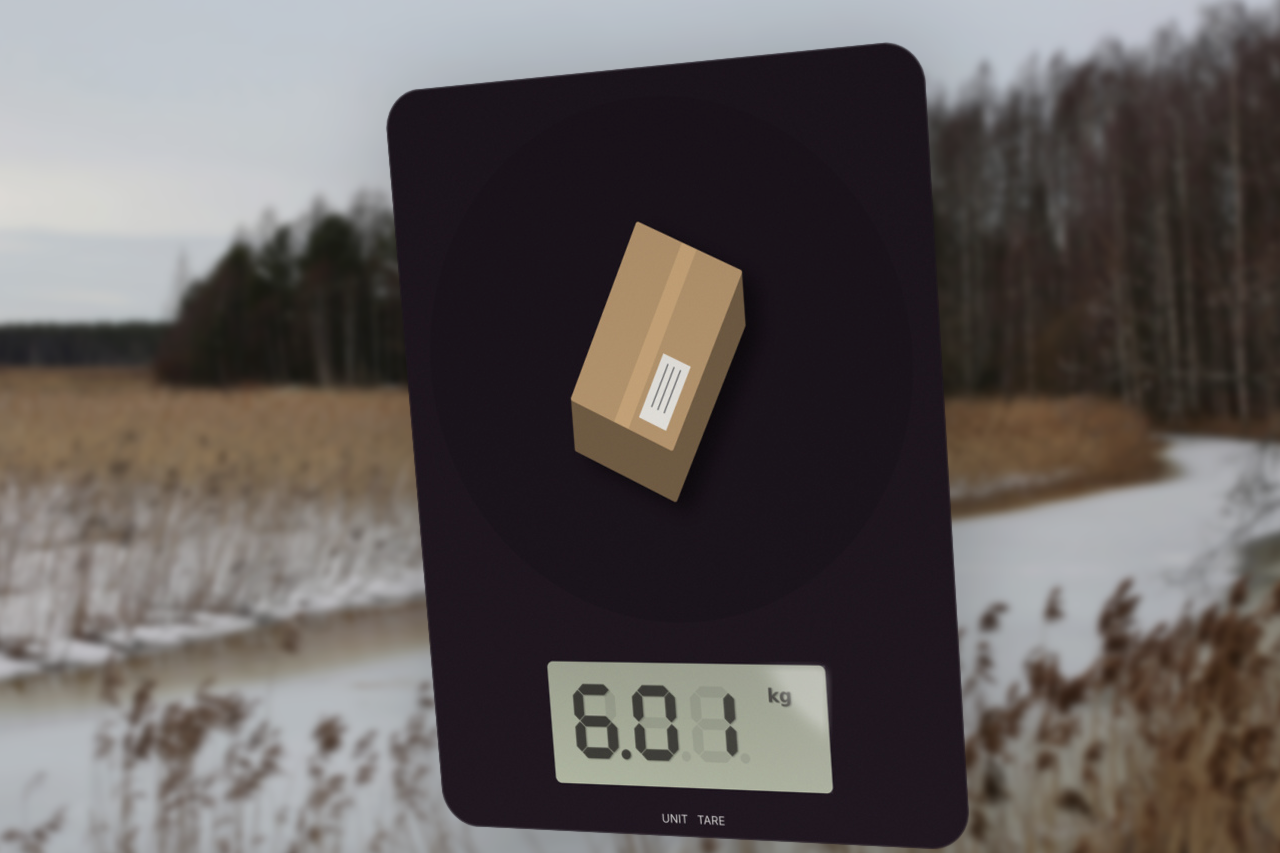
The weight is 6.01 (kg)
